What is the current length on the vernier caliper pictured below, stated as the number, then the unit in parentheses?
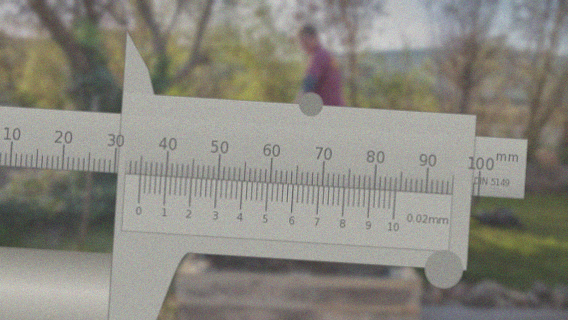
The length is 35.0 (mm)
